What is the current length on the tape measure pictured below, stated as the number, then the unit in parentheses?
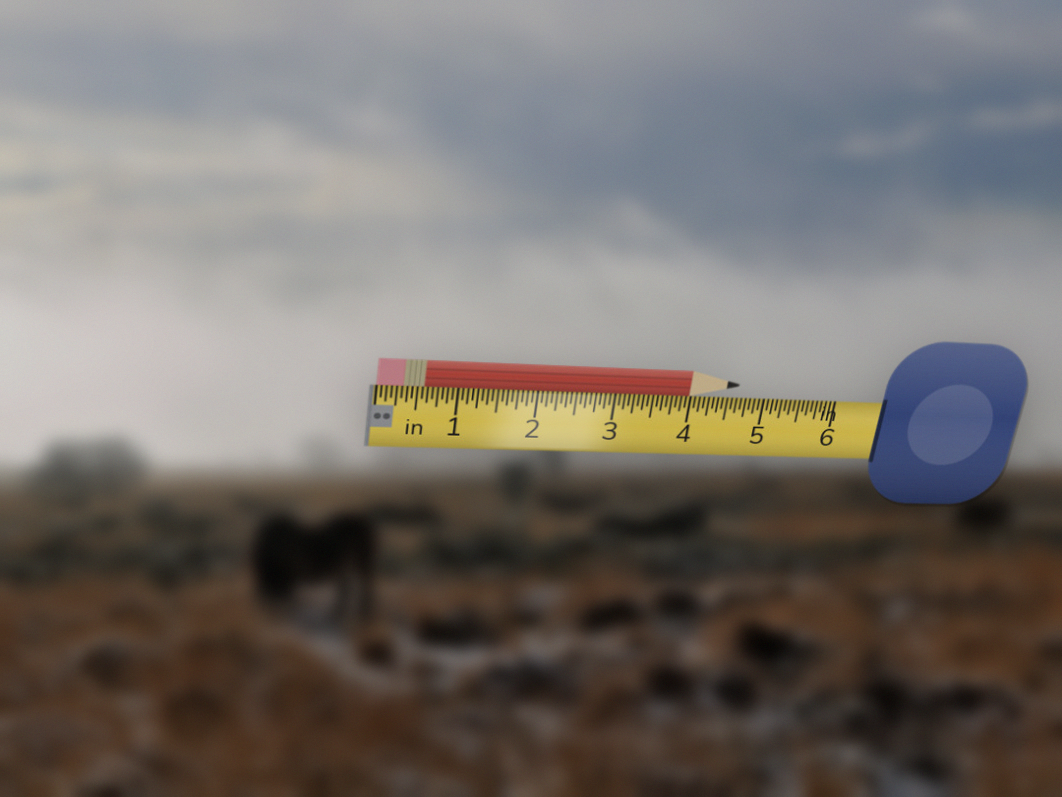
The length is 4.625 (in)
